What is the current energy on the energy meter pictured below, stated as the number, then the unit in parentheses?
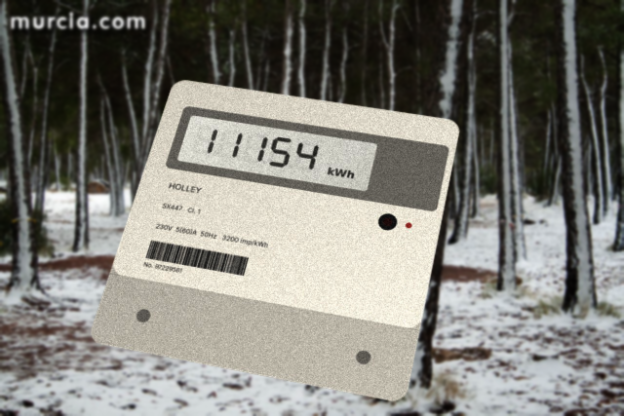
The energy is 11154 (kWh)
